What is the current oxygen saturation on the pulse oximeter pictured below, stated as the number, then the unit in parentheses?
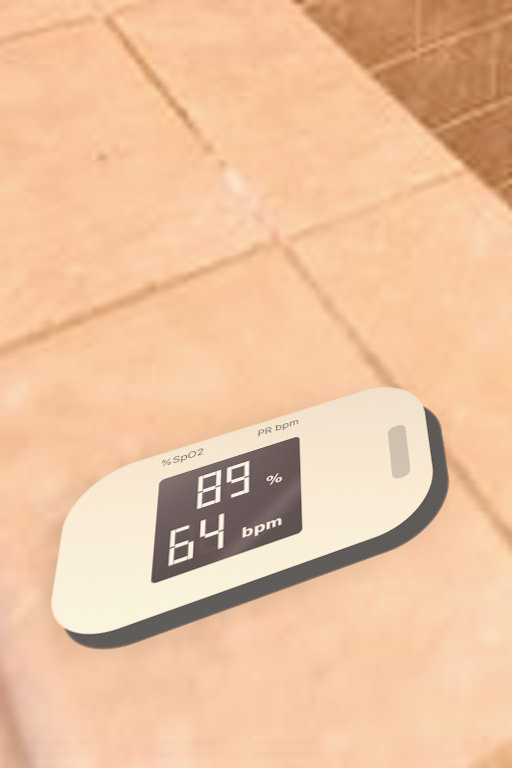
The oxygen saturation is 89 (%)
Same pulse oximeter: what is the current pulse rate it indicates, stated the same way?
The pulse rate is 64 (bpm)
